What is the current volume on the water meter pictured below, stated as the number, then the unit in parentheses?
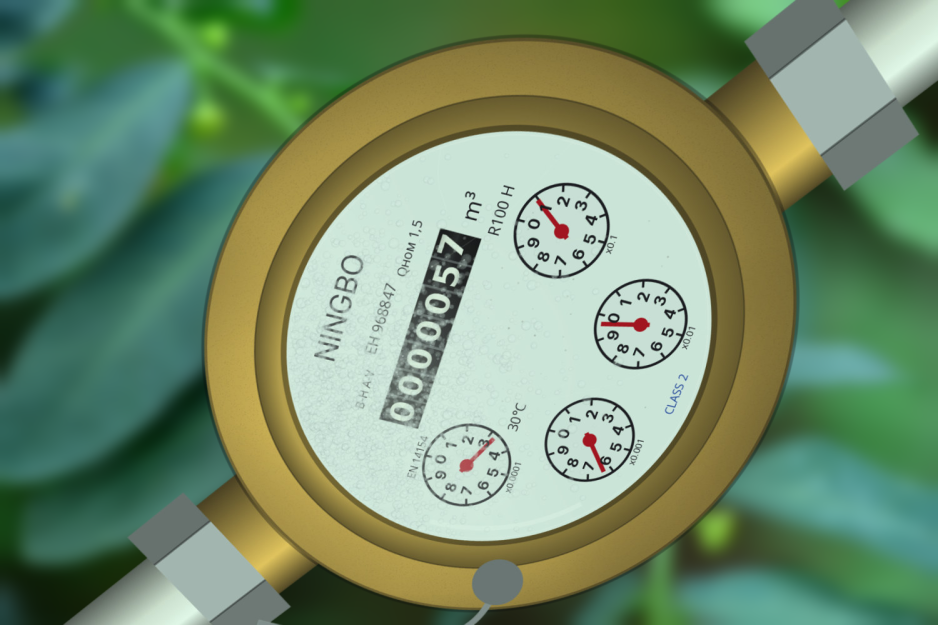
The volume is 57.0963 (m³)
